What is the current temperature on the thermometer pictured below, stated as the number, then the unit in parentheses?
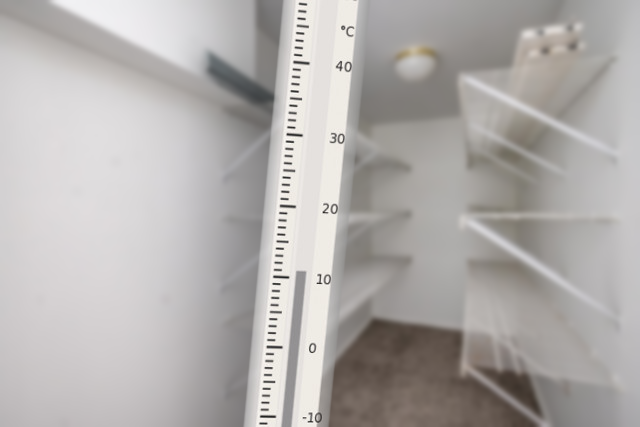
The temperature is 11 (°C)
